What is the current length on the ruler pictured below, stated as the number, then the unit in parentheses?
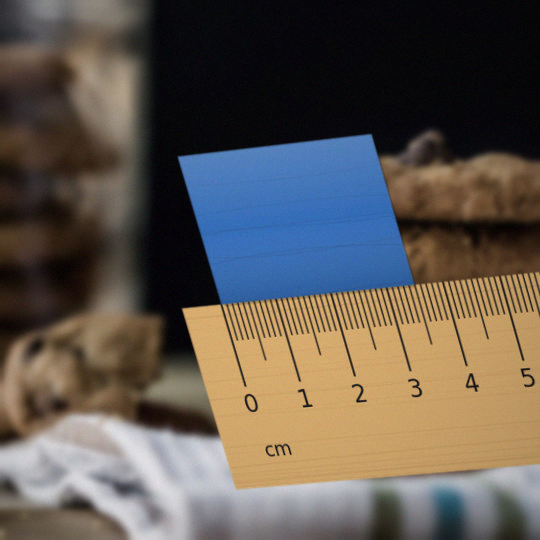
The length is 3.5 (cm)
